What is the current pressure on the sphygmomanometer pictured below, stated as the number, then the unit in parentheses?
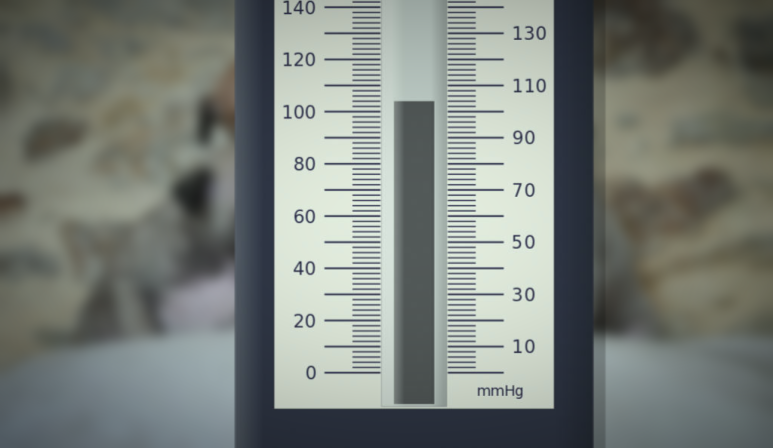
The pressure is 104 (mmHg)
